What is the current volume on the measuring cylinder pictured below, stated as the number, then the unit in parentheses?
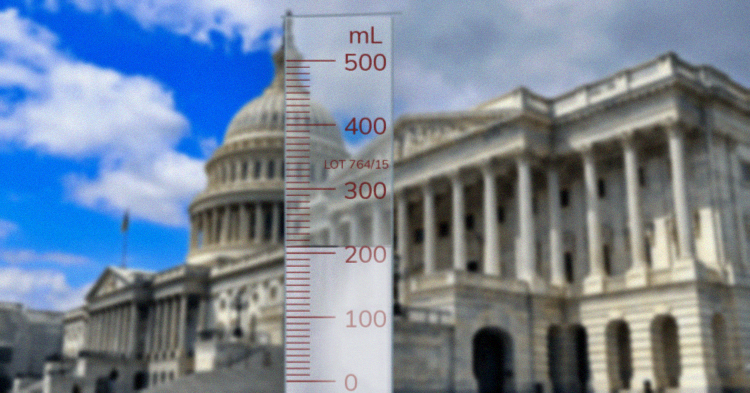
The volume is 210 (mL)
